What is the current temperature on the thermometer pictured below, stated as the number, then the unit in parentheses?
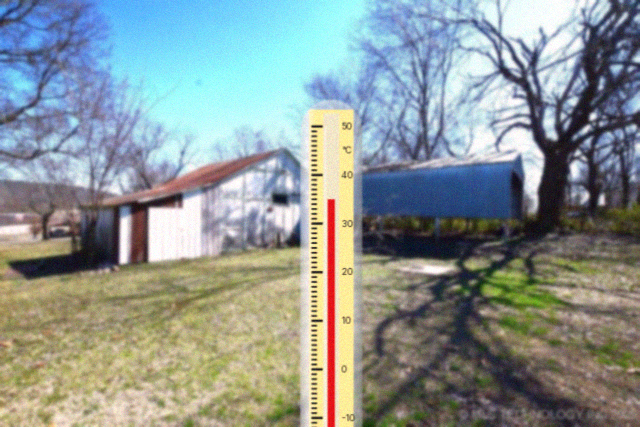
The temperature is 35 (°C)
